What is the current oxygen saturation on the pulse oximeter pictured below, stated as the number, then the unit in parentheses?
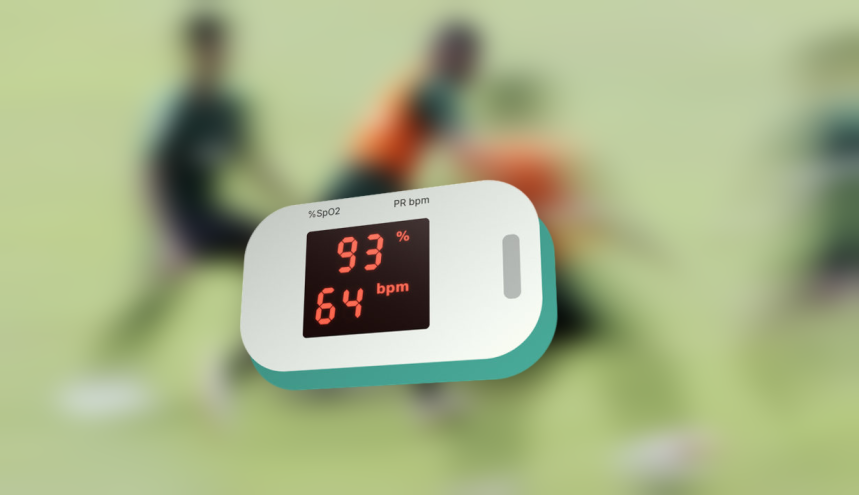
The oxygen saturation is 93 (%)
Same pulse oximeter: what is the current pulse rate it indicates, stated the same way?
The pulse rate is 64 (bpm)
